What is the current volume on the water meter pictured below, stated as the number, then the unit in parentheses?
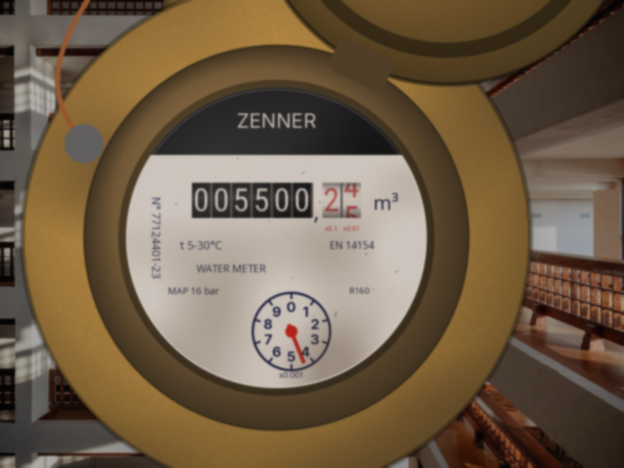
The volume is 5500.244 (m³)
